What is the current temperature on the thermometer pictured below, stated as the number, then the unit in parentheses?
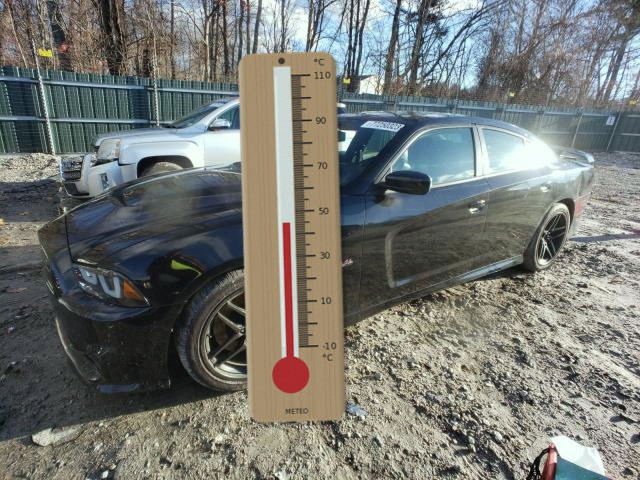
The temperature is 45 (°C)
